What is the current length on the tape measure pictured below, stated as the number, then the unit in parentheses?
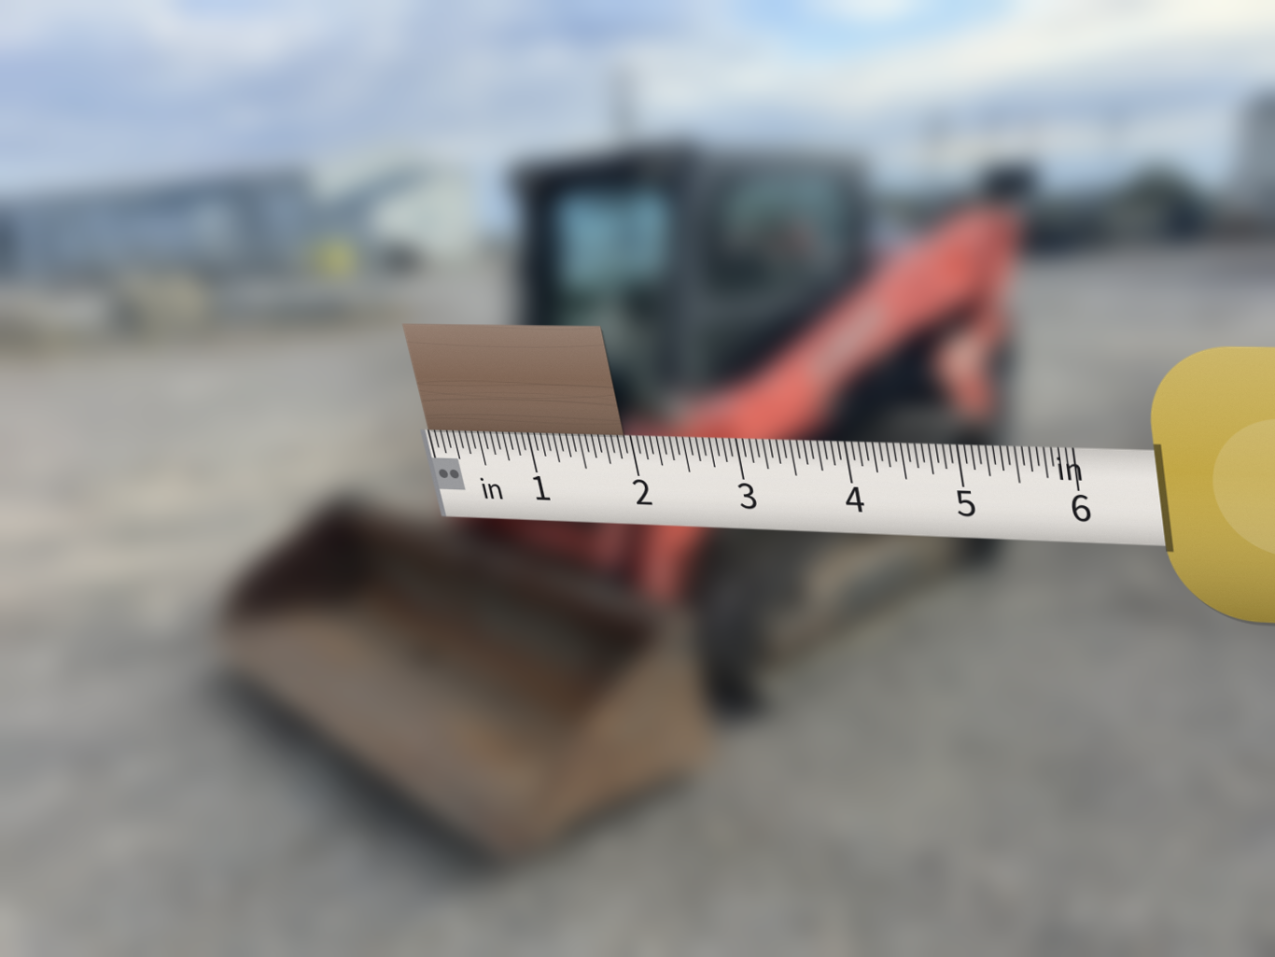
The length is 1.9375 (in)
